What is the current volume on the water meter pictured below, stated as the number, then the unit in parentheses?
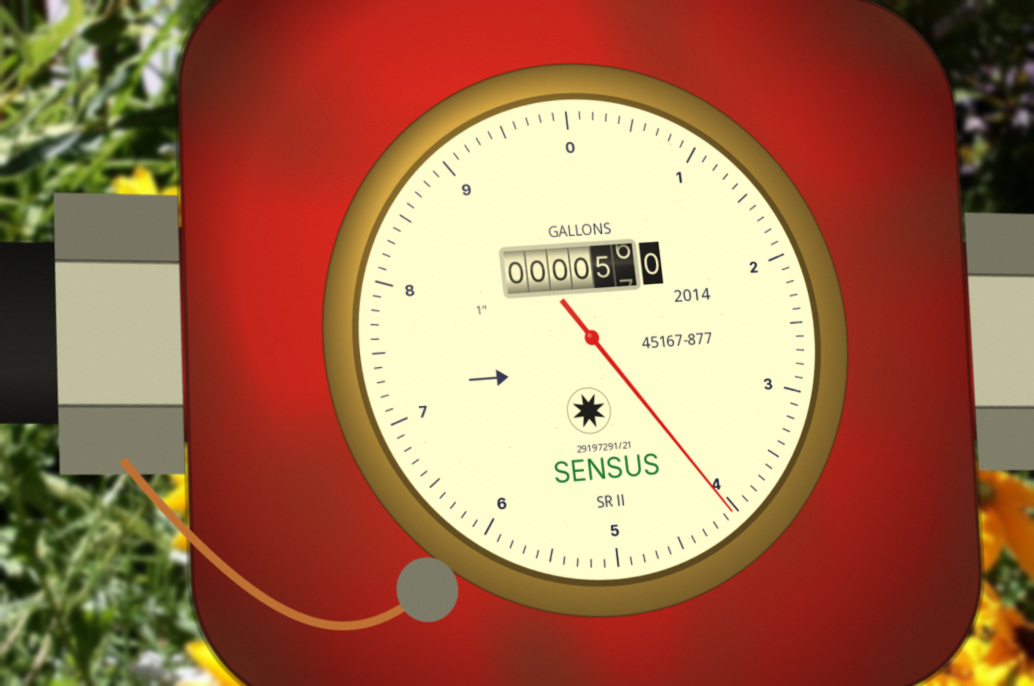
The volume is 564.0 (gal)
